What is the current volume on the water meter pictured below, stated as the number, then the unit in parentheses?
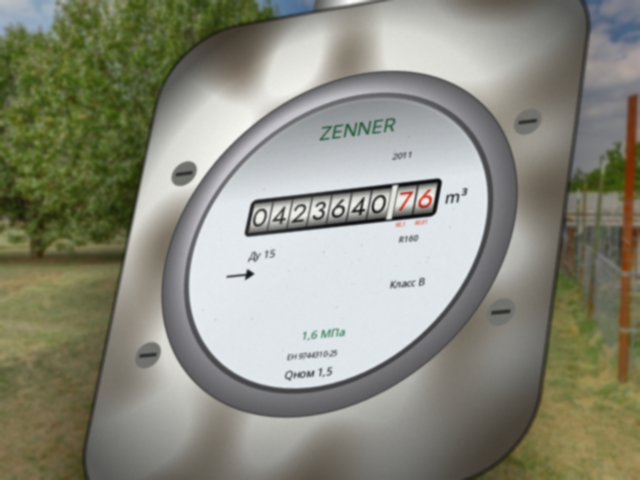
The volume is 423640.76 (m³)
